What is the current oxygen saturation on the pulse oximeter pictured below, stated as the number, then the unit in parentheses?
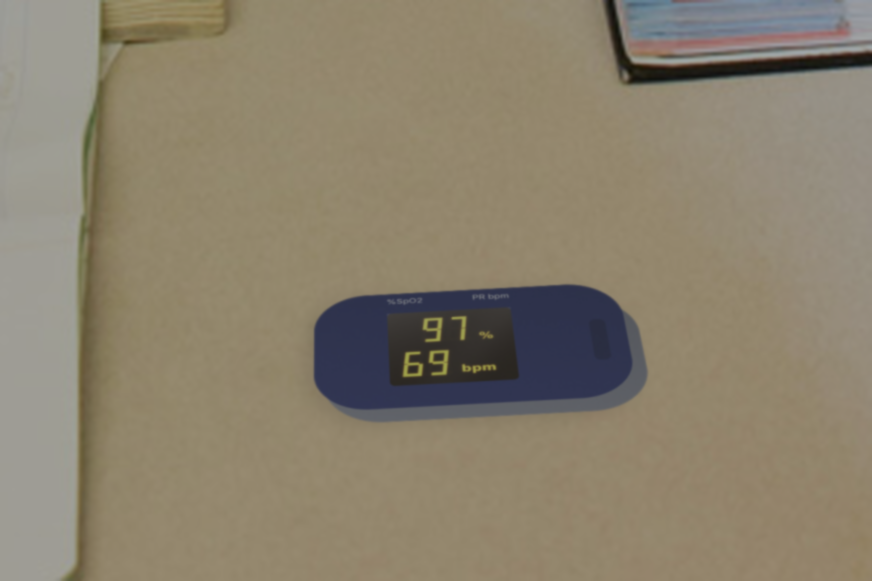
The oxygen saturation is 97 (%)
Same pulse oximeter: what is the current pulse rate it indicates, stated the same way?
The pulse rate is 69 (bpm)
